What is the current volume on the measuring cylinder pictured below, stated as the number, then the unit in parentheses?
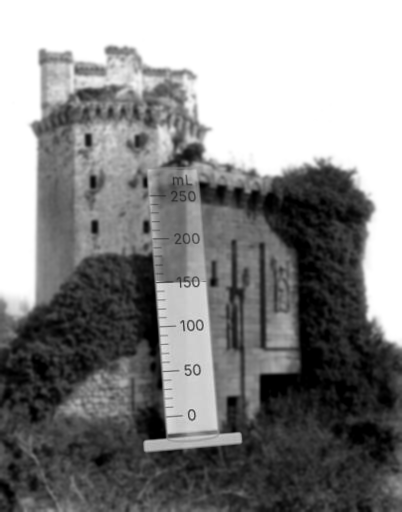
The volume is 150 (mL)
